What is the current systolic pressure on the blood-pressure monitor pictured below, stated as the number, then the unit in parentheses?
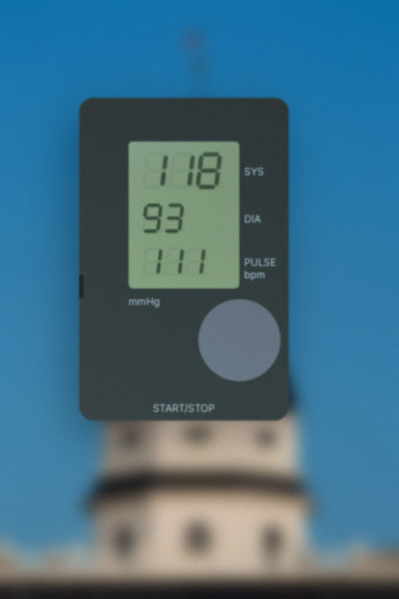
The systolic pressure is 118 (mmHg)
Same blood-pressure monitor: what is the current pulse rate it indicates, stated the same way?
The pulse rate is 111 (bpm)
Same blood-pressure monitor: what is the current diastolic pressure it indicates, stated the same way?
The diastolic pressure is 93 (mmHg)
